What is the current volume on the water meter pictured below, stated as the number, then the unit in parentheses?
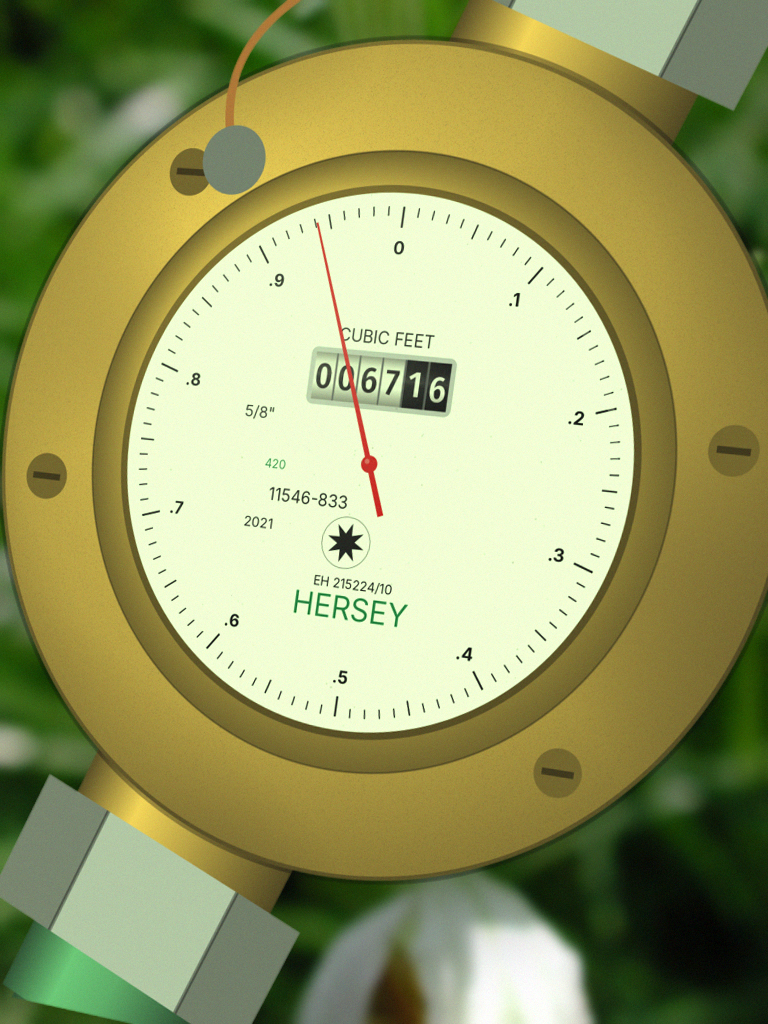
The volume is 6715.94 (ft³)
